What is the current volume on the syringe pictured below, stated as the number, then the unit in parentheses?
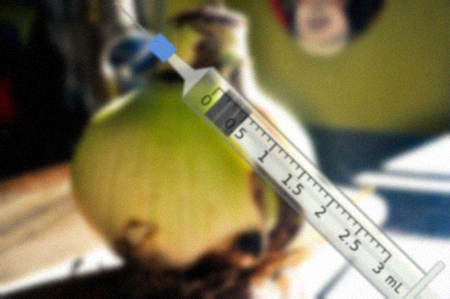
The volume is 0.1 (mL)
